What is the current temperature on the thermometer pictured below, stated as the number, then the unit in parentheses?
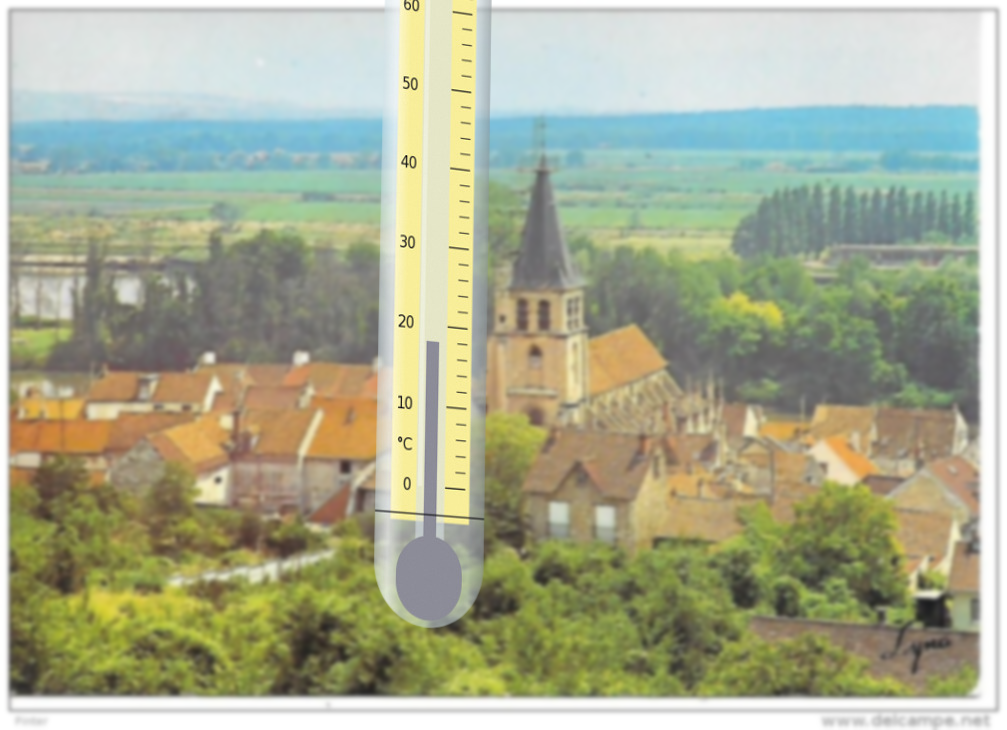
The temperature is 18 (°C)
